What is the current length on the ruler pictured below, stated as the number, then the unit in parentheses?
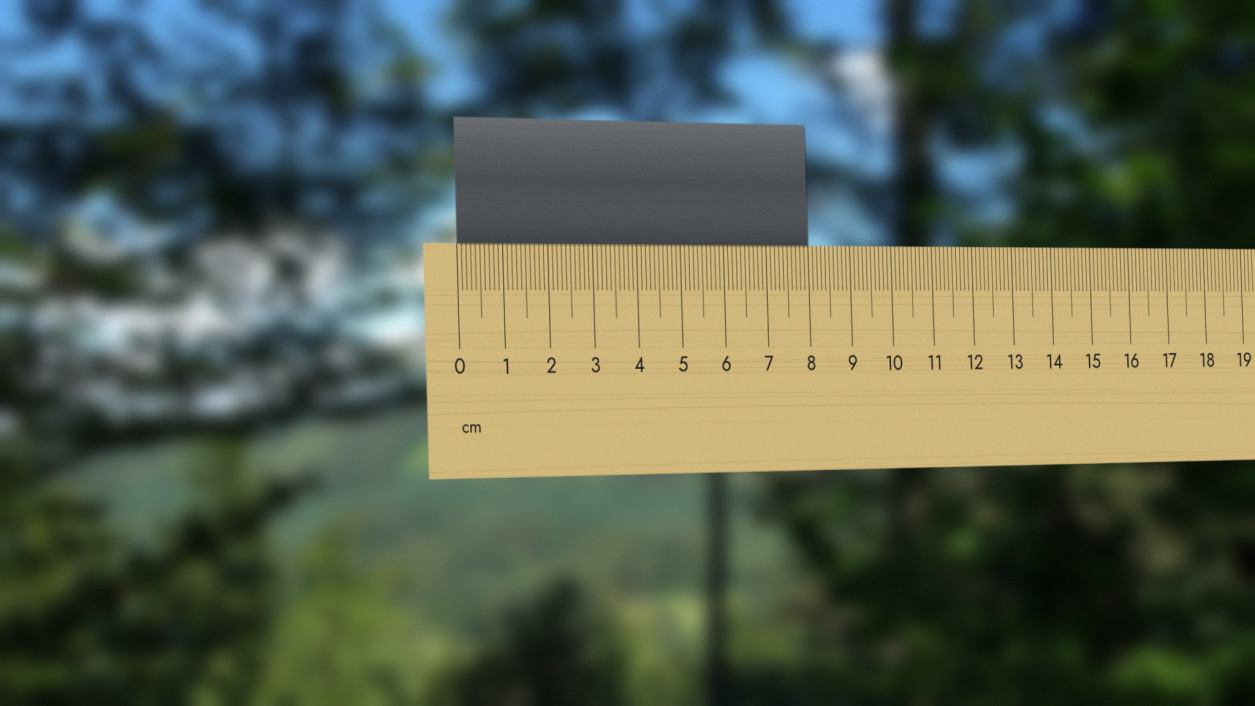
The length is 8 (cm)
